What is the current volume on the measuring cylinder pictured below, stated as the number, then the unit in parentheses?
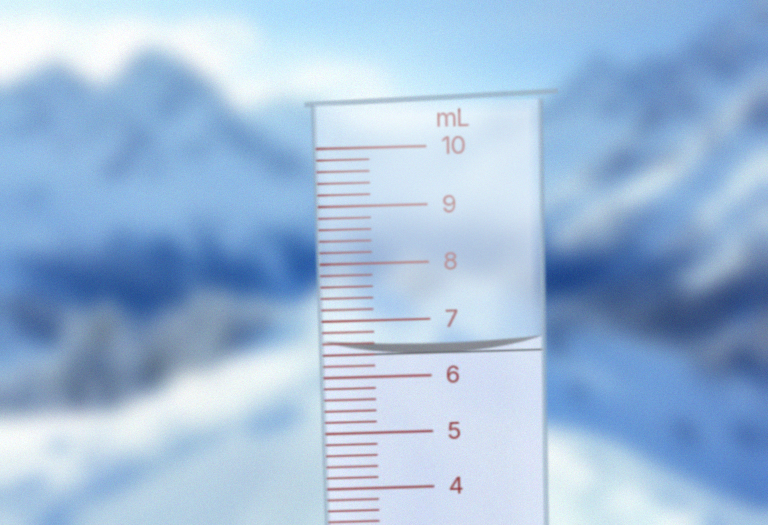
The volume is 6.4 (mL)
